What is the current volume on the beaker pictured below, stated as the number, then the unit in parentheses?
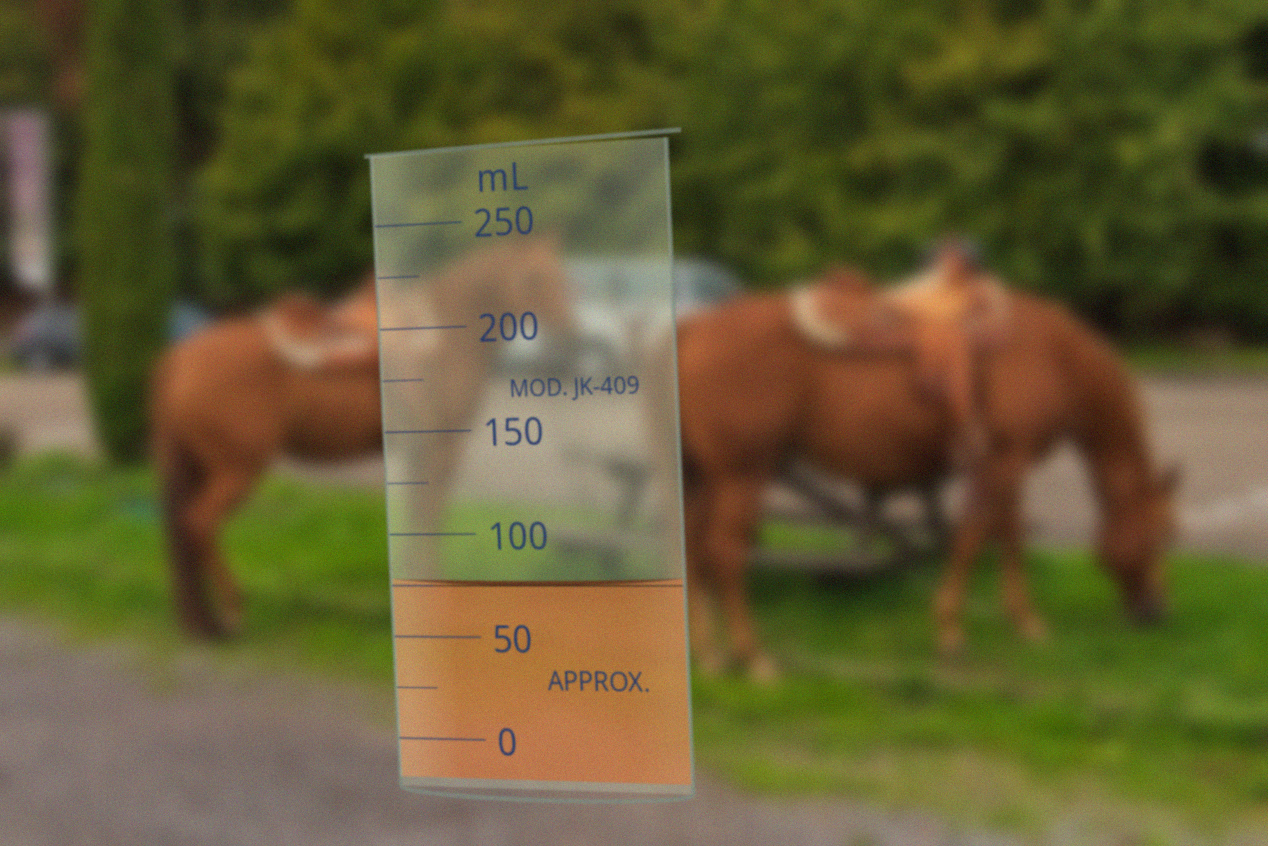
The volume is 75 (mL)
